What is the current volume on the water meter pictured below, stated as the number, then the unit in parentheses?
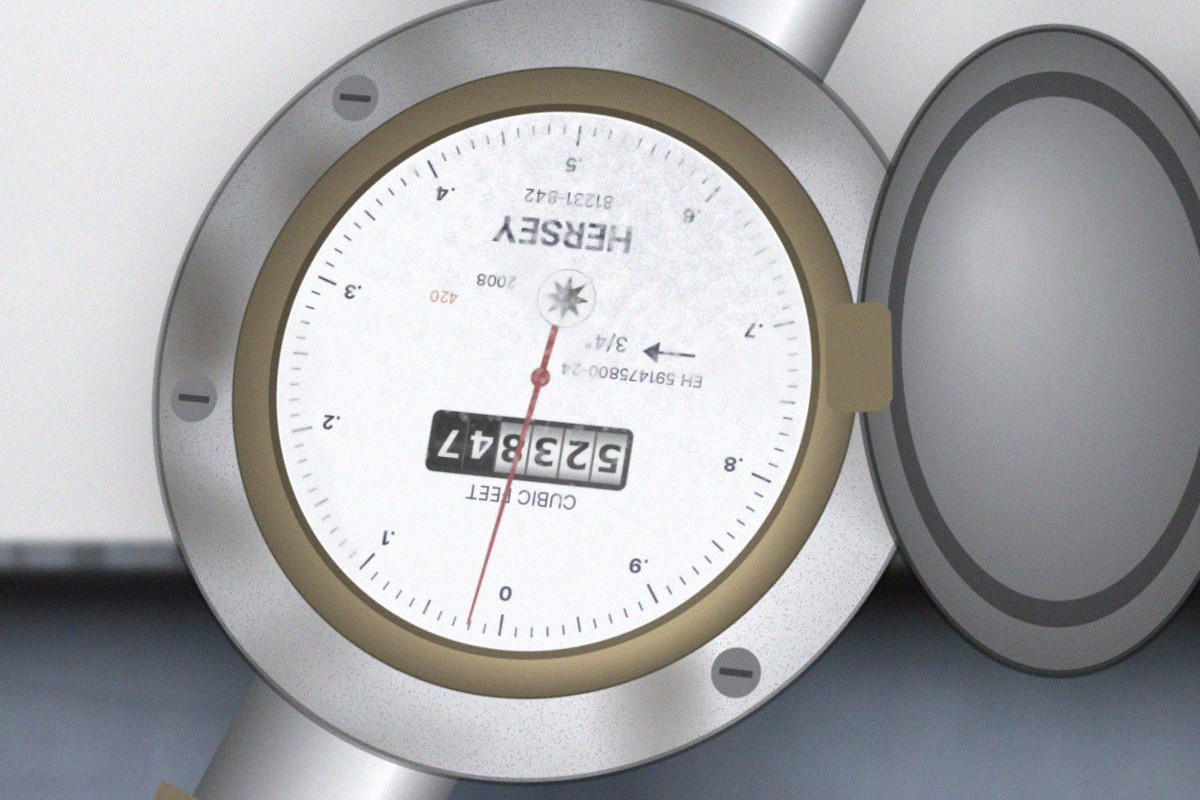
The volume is 523847.02 (ft³)
